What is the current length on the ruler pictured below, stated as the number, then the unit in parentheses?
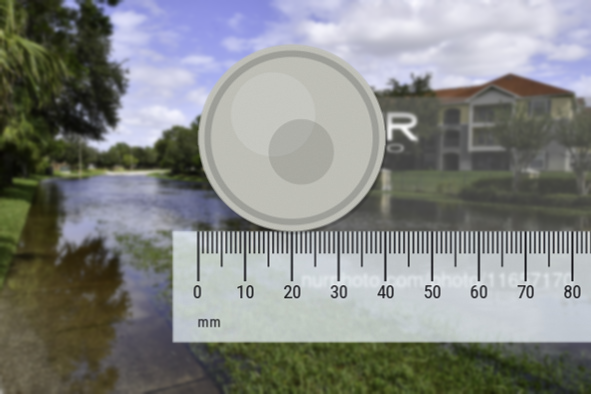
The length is 40 (mm)
